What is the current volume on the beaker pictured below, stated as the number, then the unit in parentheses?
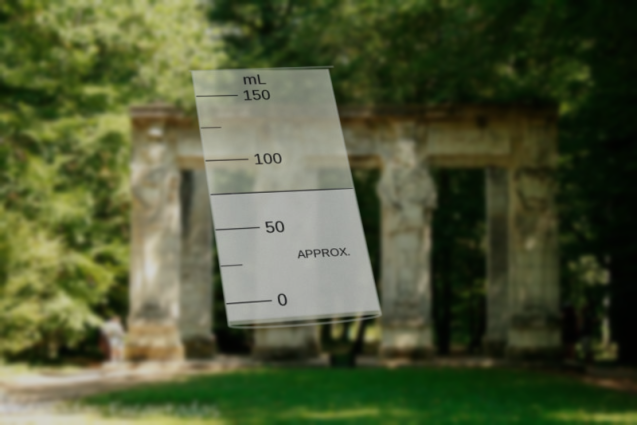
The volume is 75 (mL)
